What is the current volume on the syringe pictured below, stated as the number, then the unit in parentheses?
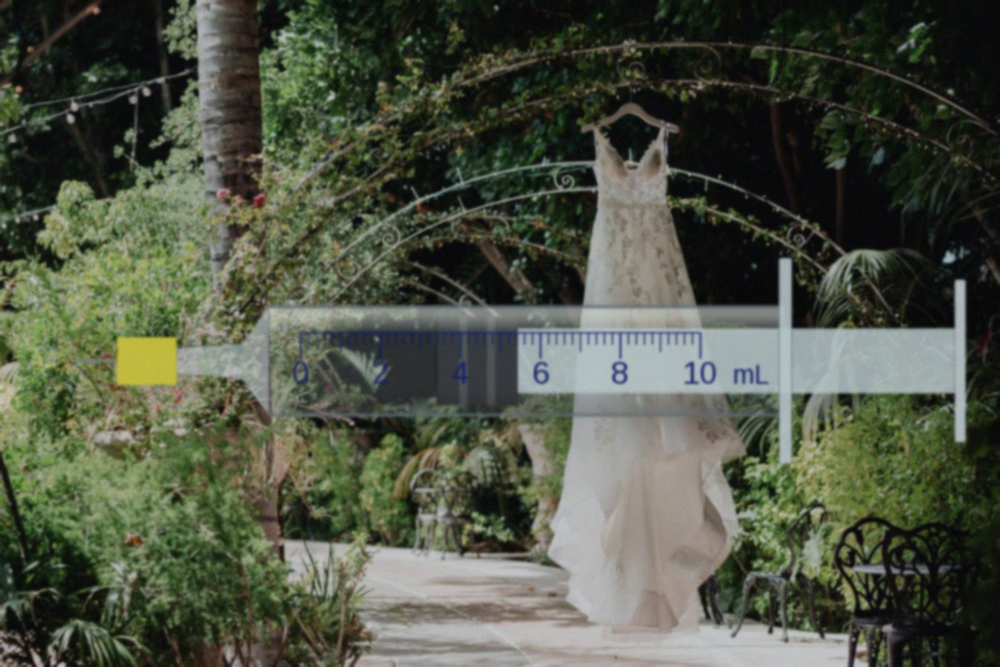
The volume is 3.4 (mL)
